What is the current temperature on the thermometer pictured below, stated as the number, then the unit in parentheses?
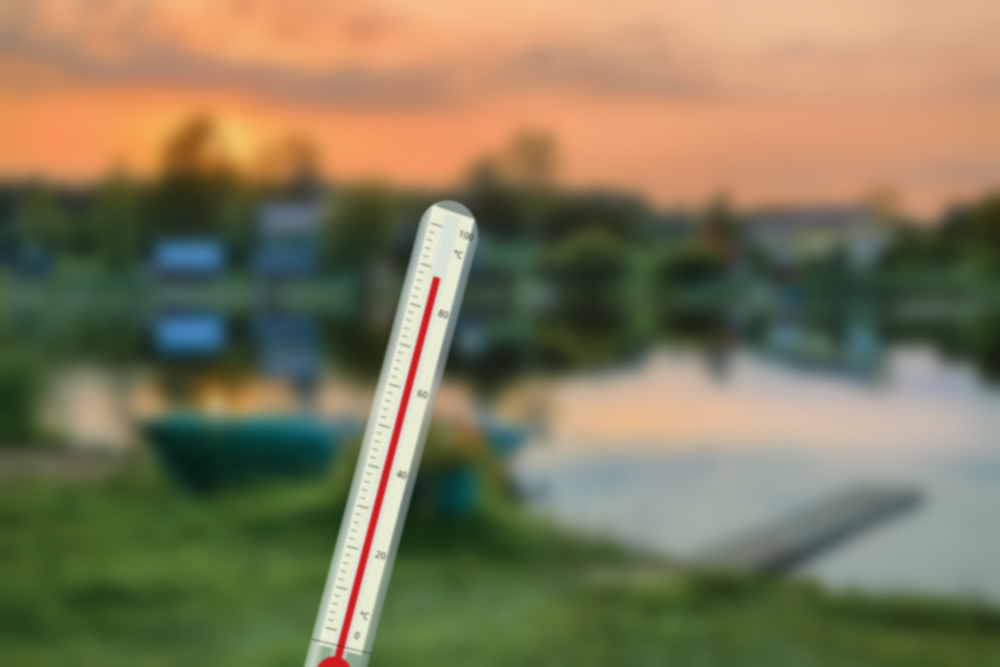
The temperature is 88 (°C)
